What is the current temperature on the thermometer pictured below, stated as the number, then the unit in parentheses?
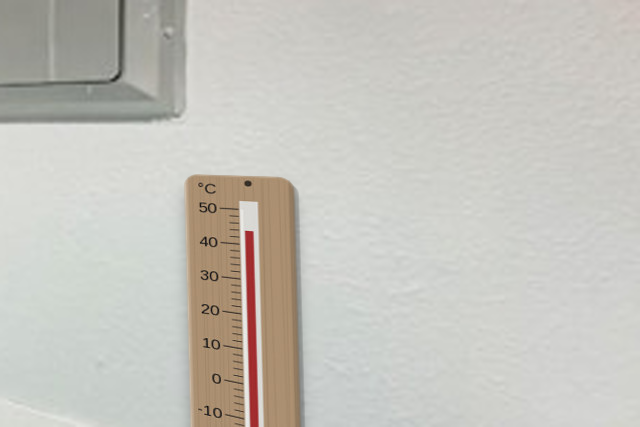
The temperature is 44 (°C)
